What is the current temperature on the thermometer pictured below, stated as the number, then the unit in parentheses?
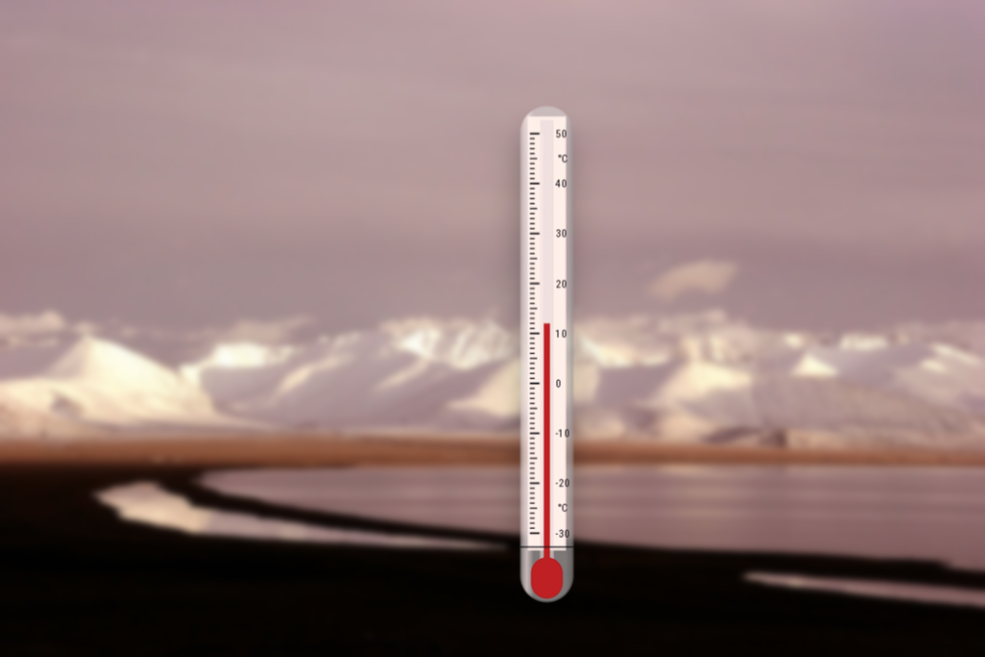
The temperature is 12 (°C)
